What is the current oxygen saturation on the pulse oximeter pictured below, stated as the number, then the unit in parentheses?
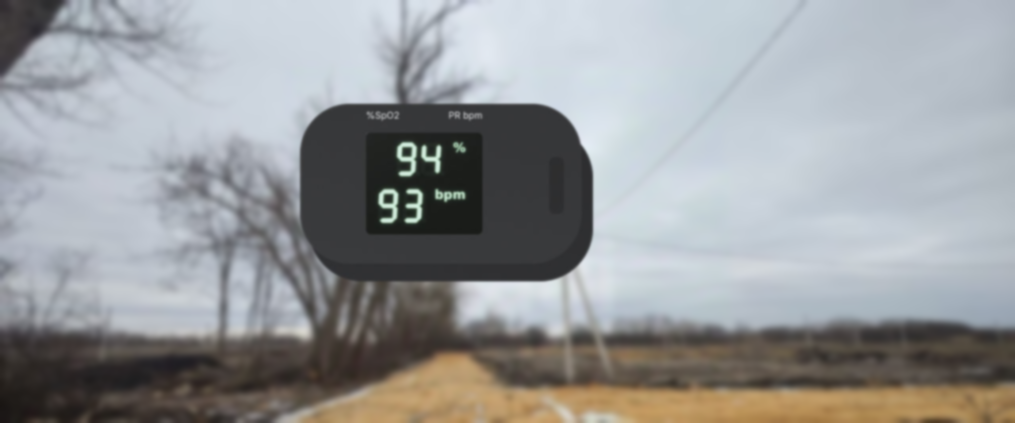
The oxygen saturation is 94 (%)
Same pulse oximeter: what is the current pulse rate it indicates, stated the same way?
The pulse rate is 93 (bpm)
